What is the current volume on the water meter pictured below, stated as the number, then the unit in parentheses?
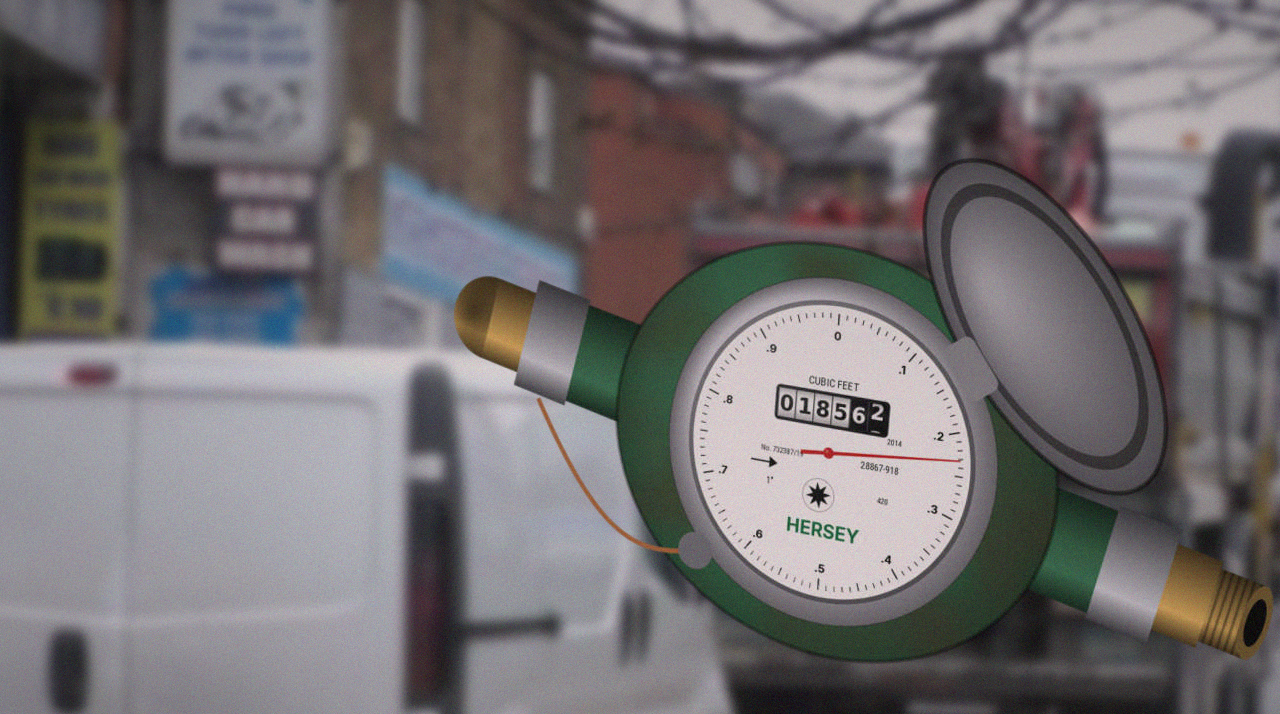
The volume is 18562.23 (ft³)
